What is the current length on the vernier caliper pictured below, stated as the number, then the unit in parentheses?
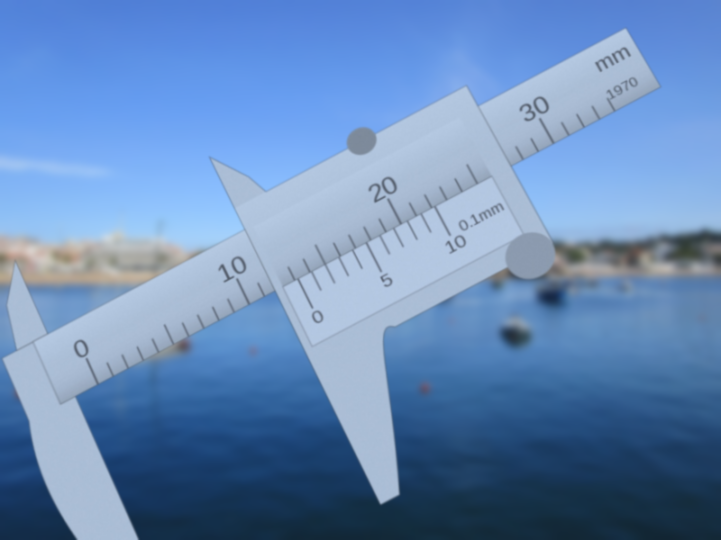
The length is 13.2 (mm)
